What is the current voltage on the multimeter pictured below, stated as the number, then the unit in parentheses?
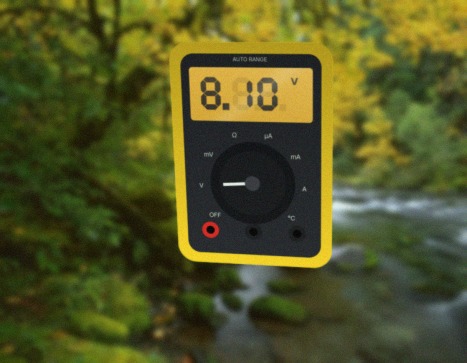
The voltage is 8.10 (V)
